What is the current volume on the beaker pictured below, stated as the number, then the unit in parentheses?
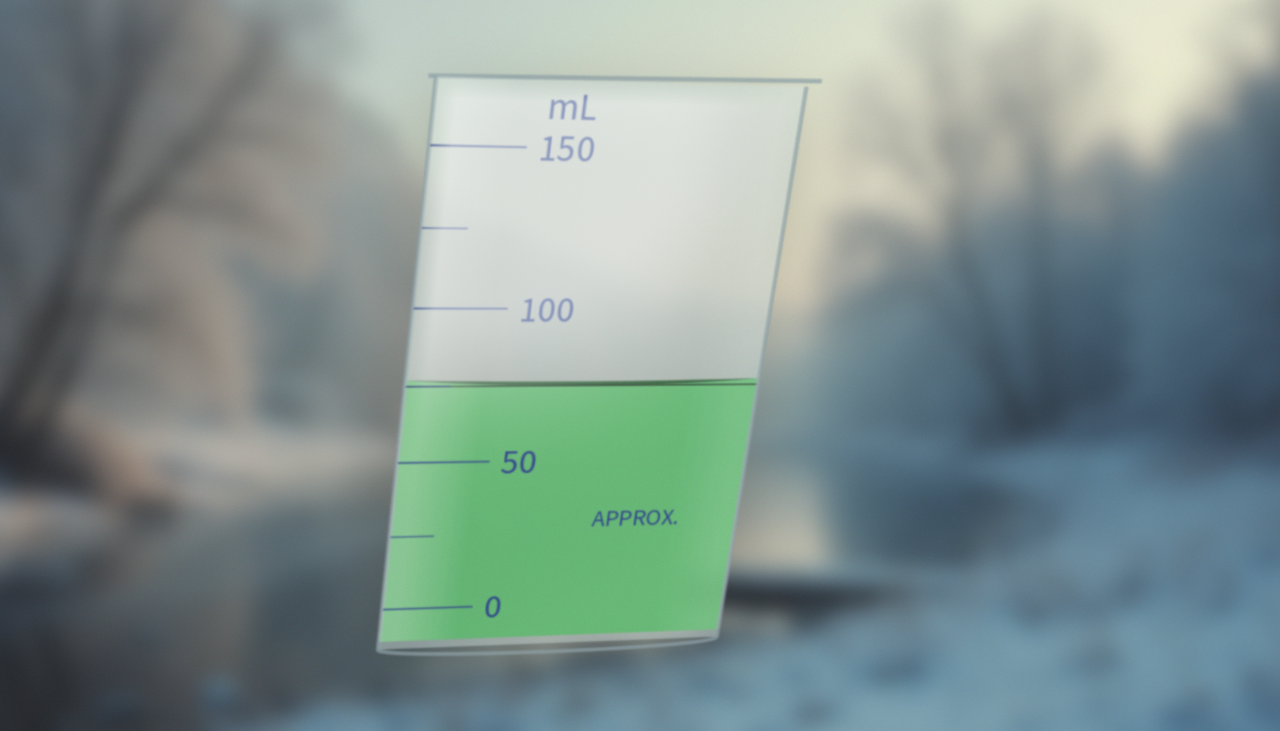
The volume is 75 (mL)
